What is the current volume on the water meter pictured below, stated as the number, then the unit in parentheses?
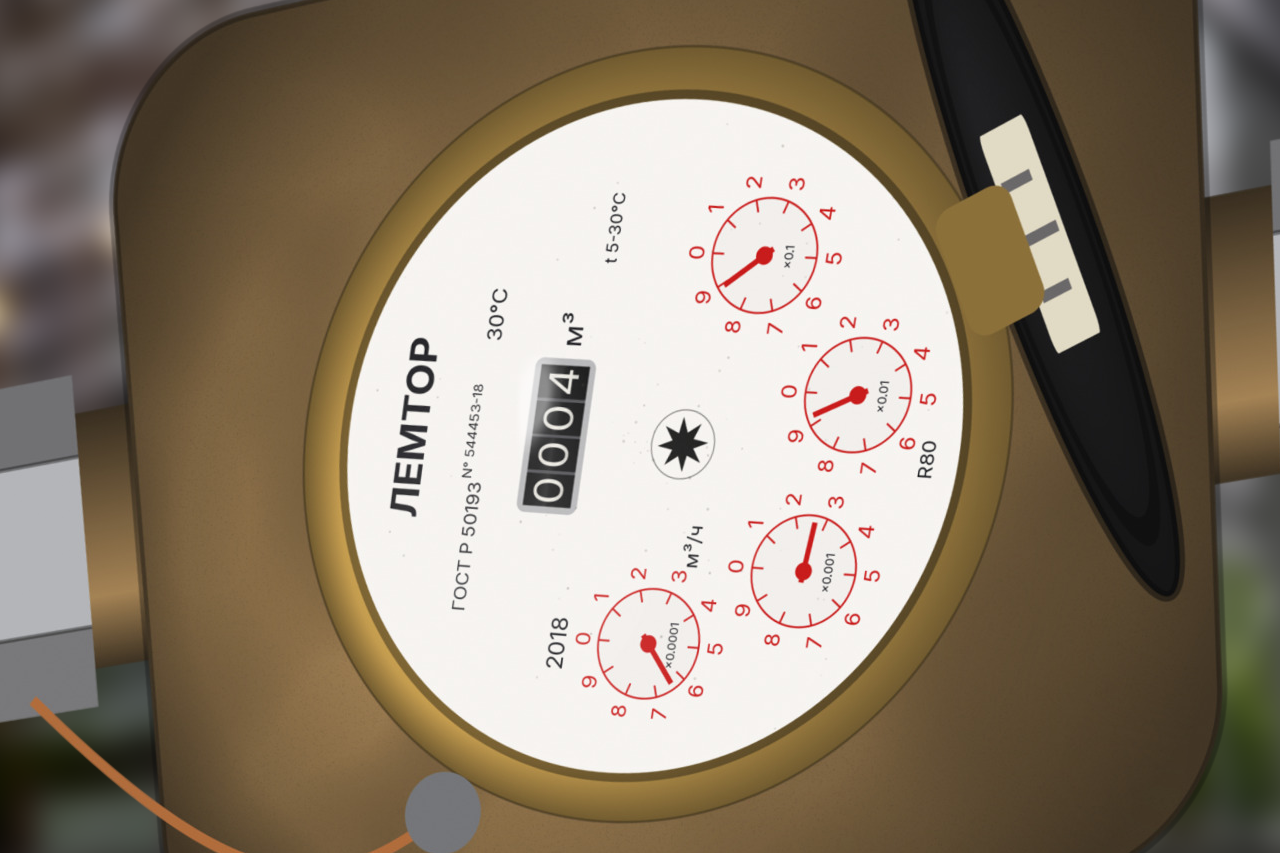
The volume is 4.8926 (m³)
